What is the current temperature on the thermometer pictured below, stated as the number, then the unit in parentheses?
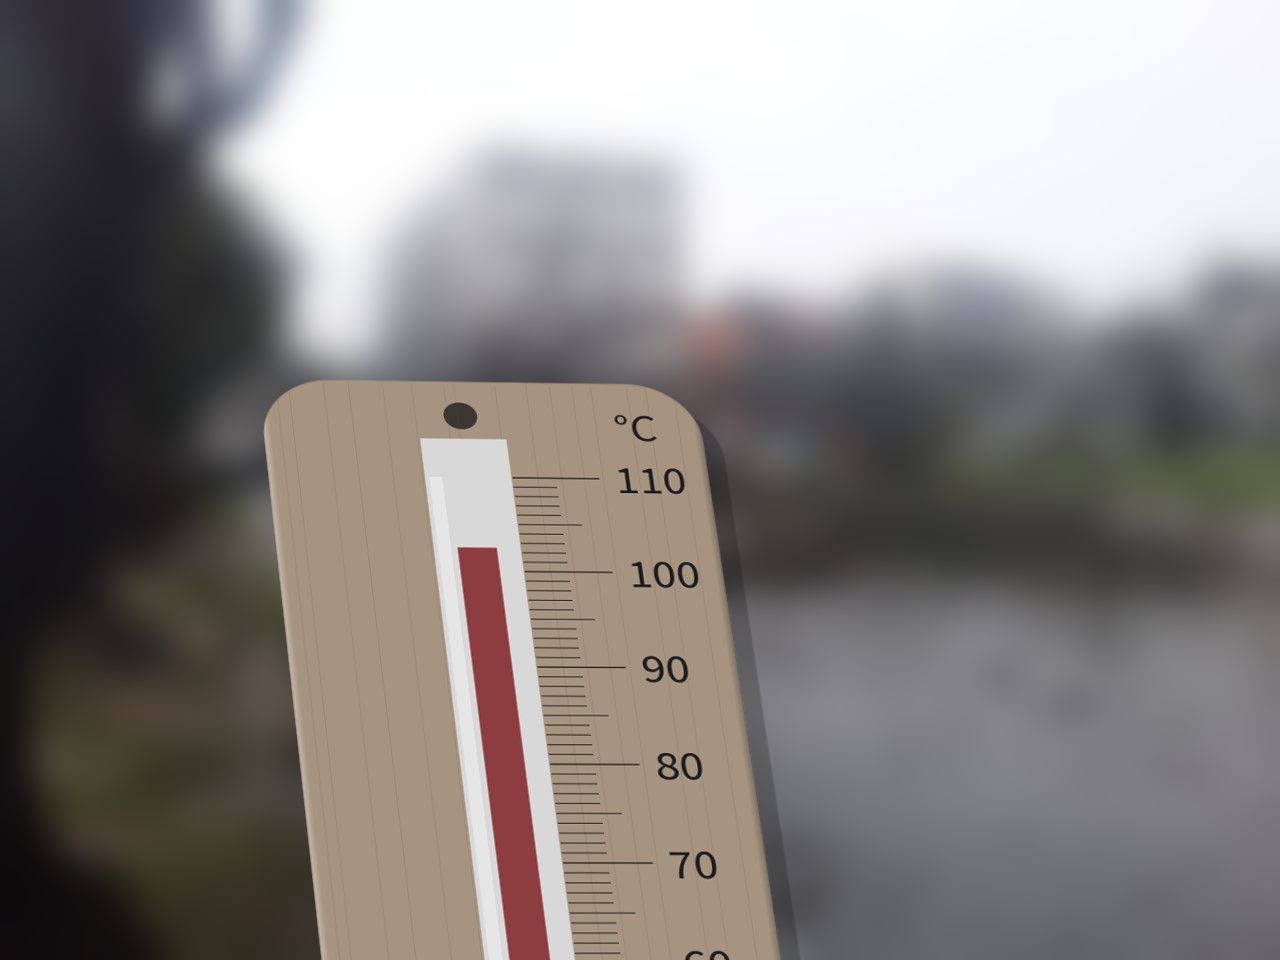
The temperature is 102.5 (°C)
